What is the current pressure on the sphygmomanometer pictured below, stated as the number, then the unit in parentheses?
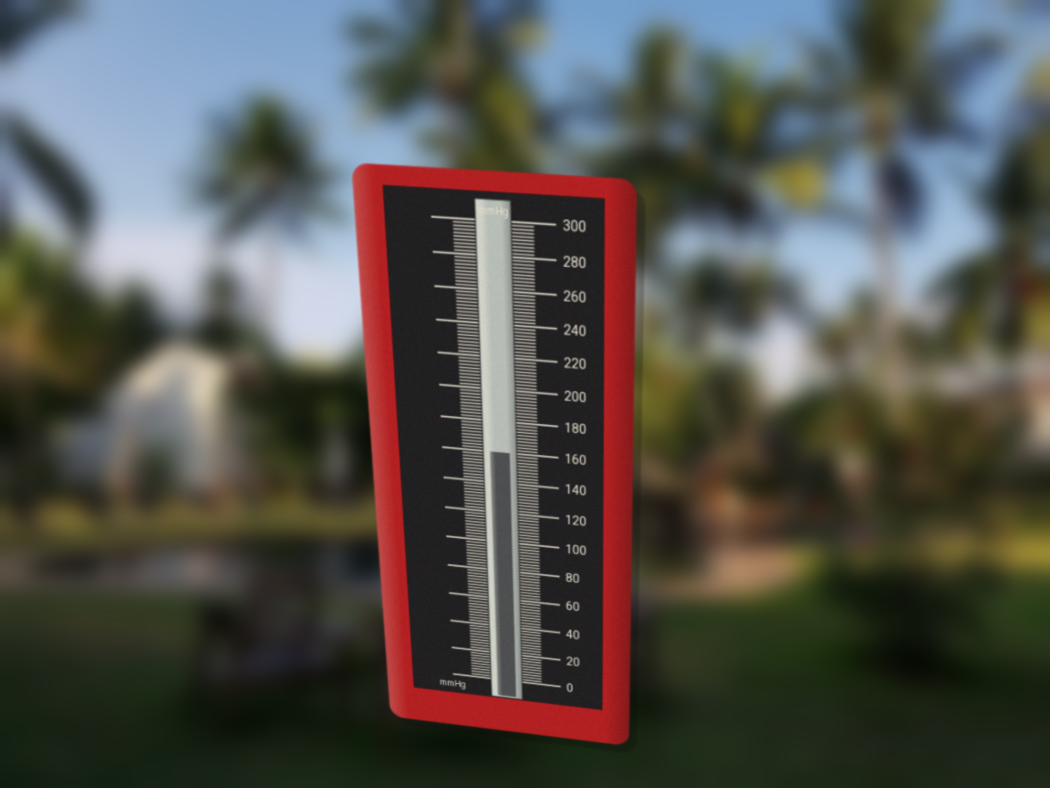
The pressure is 160 (mmHg)
